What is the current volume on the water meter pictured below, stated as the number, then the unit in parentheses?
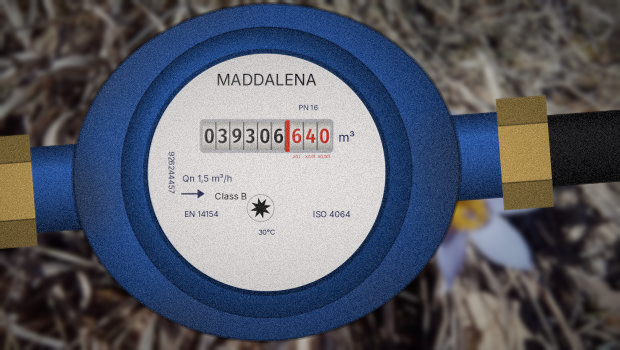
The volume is 39306.640 (m³)
